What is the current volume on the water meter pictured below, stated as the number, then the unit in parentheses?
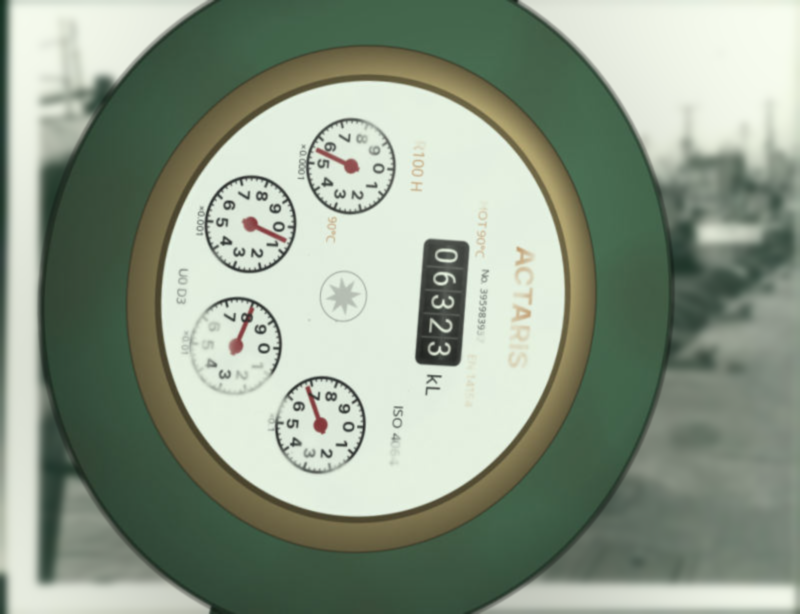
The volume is 6323.6805 (kL)
